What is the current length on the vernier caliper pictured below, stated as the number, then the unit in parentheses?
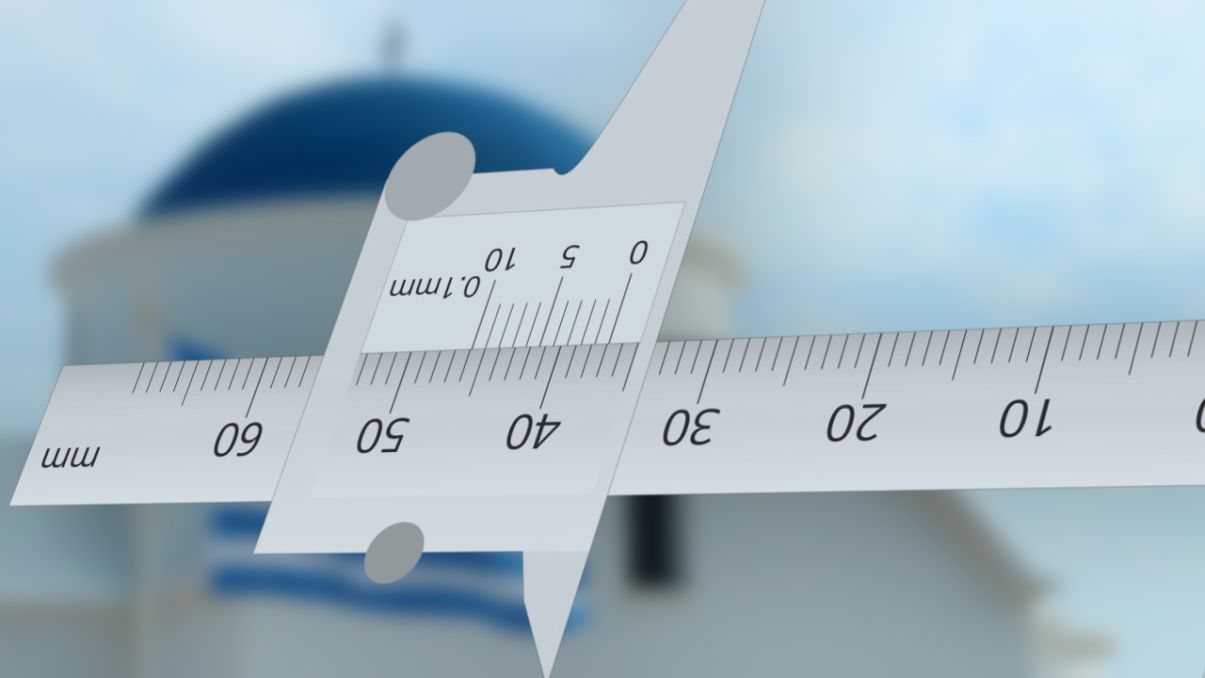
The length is 36.9 (mm)
